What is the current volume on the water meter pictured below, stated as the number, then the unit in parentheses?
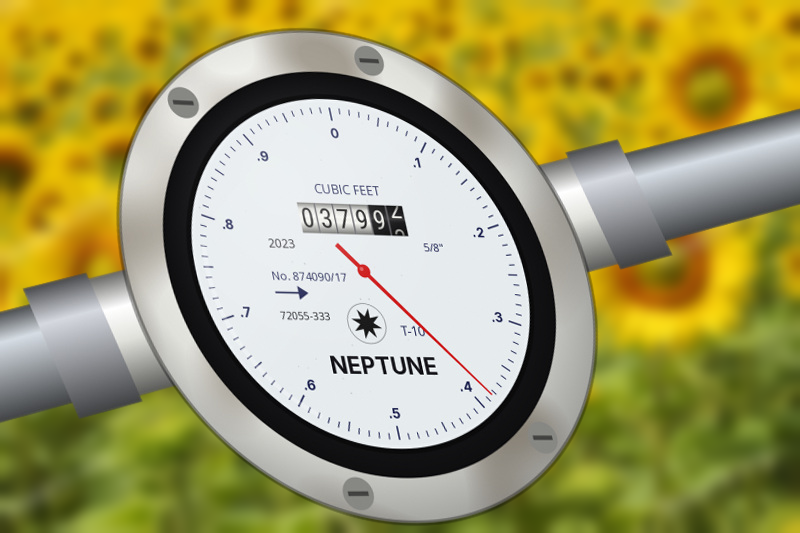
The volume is 37992.38 (ft³)
